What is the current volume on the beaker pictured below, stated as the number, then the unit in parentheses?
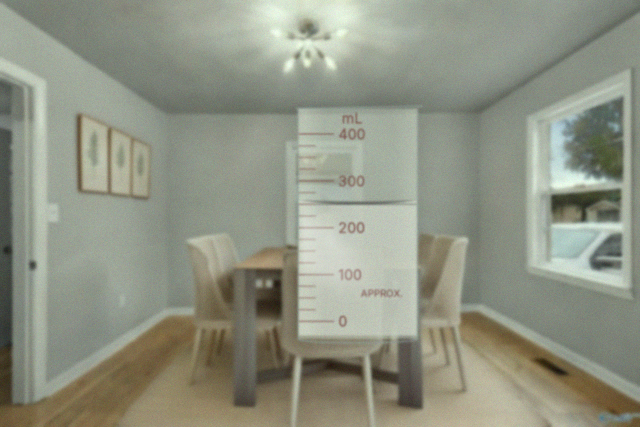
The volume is 250 (mL)
